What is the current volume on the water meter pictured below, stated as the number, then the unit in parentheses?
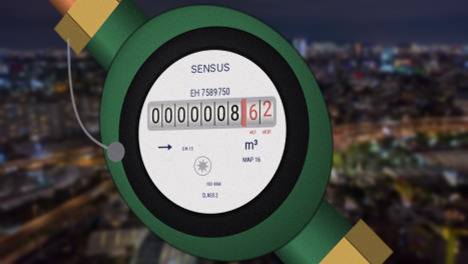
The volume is 8.62 (m³)
